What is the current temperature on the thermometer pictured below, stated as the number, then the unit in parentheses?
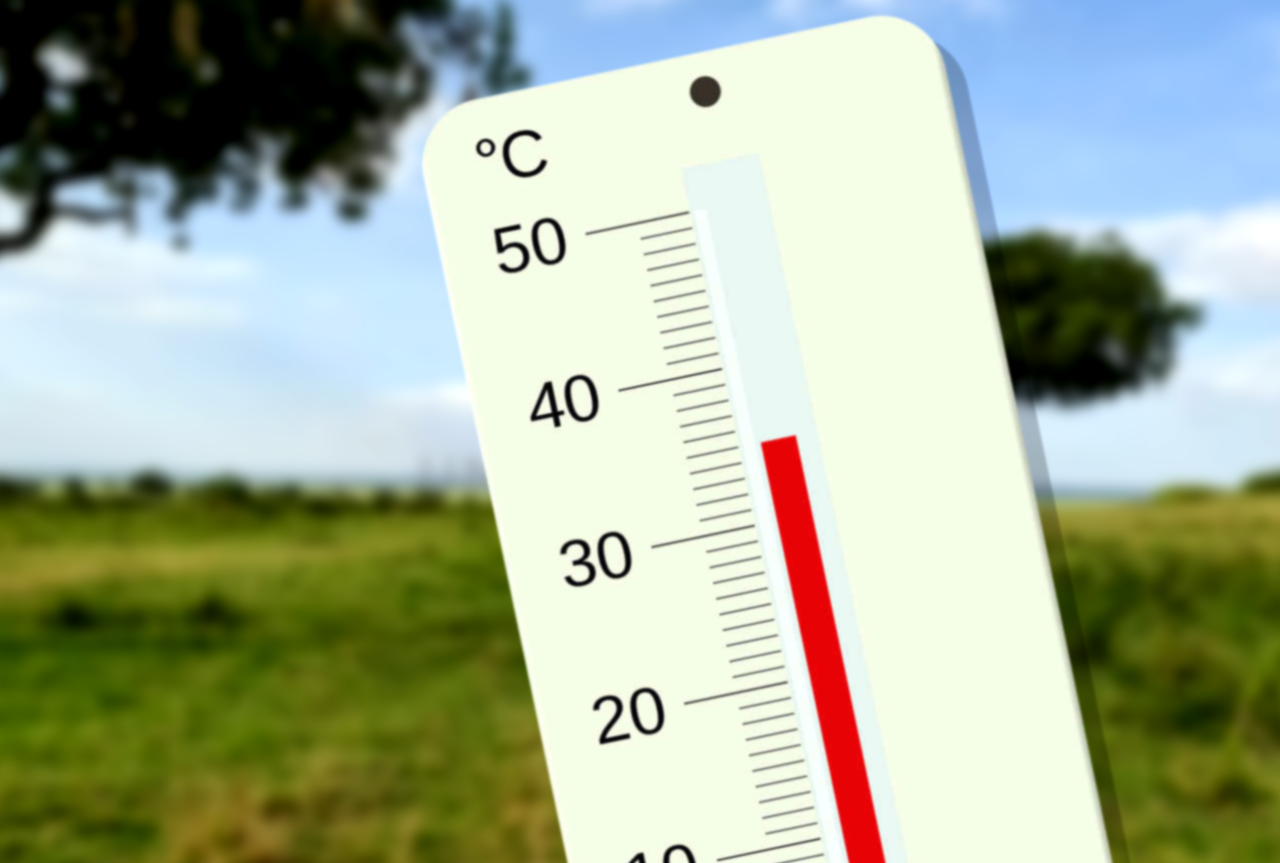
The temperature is 35 (°C)
